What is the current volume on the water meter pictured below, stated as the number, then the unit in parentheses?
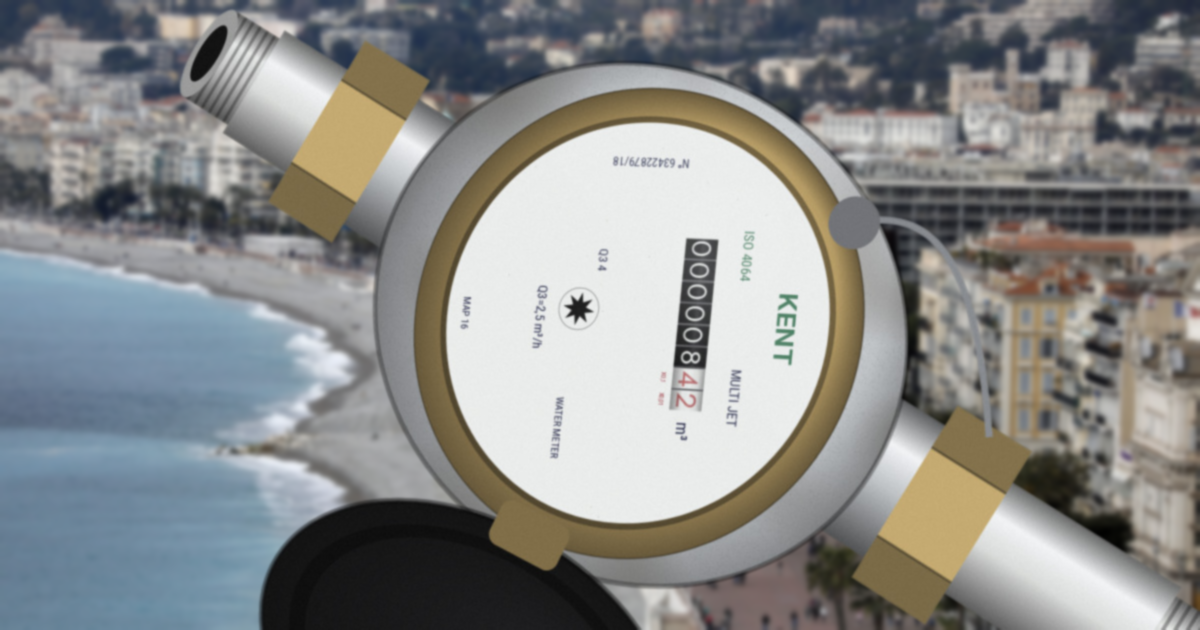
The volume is 8.42 (m³)
